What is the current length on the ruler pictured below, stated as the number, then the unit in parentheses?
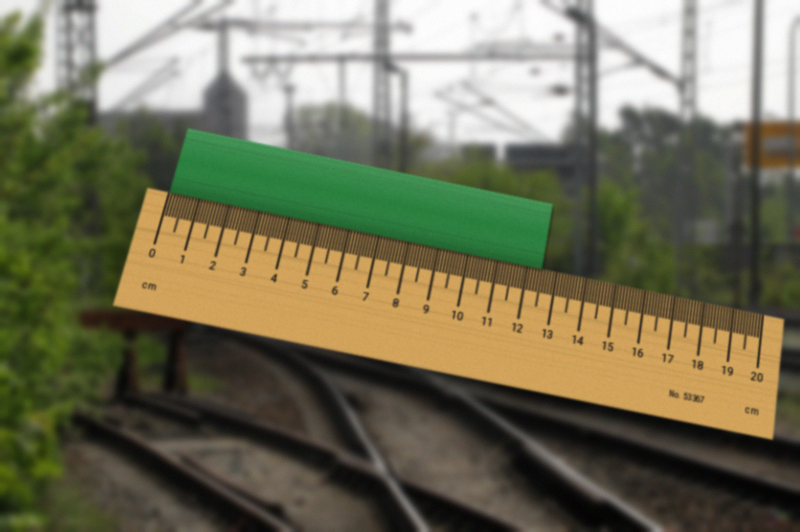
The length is 12.5 (cm)
